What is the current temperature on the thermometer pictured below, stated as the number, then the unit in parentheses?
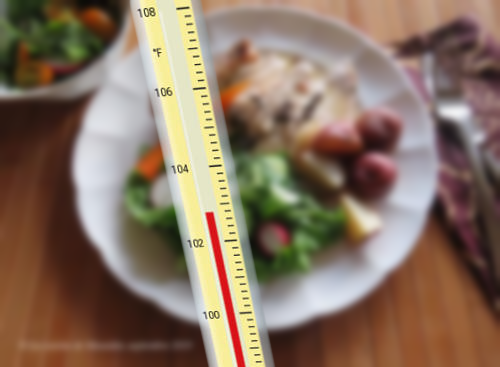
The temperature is 102.8 (°F)
